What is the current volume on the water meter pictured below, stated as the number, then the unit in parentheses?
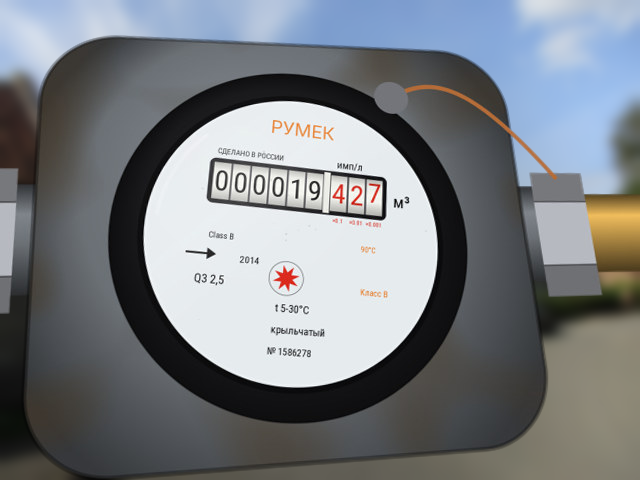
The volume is 19.427 (m³)
